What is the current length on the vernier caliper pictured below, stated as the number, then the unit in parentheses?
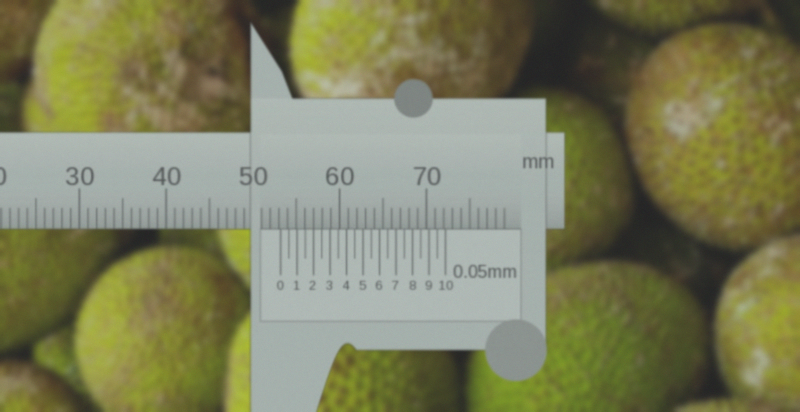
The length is 53.2 (mm)
